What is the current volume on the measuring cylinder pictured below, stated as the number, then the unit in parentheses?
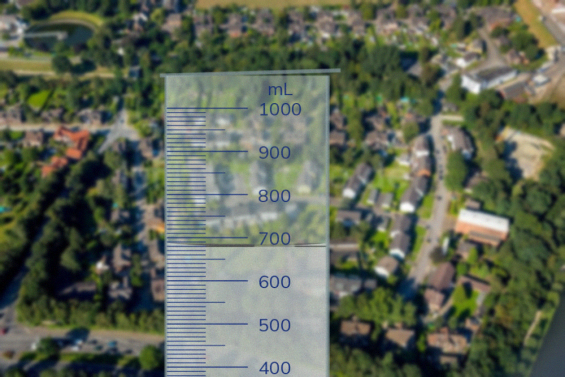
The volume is 680 (mL)
